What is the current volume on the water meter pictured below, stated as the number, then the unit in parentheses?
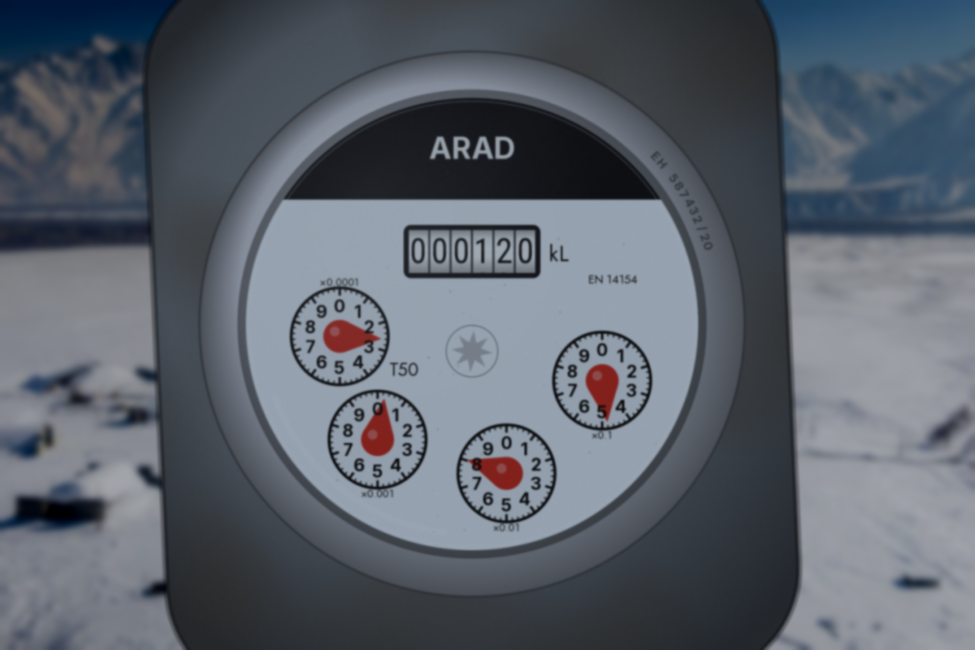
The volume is 120.4802 (kL)
